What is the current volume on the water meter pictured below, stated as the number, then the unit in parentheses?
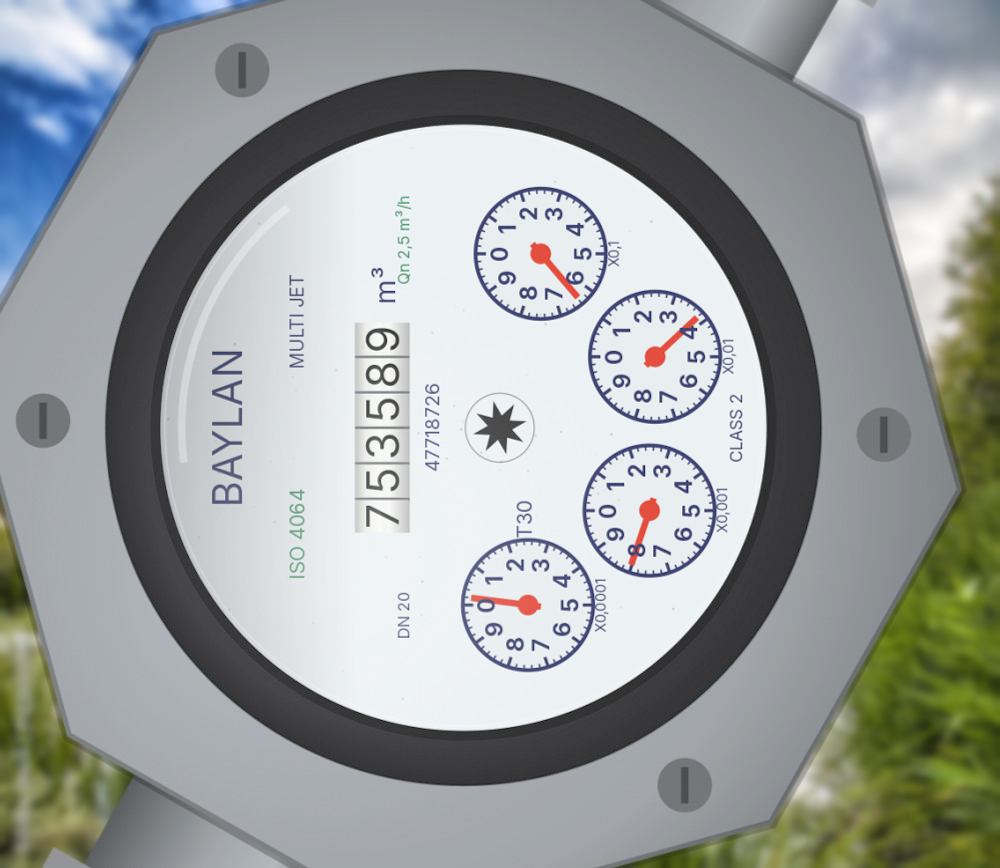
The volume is 753589.6380 (m³)
